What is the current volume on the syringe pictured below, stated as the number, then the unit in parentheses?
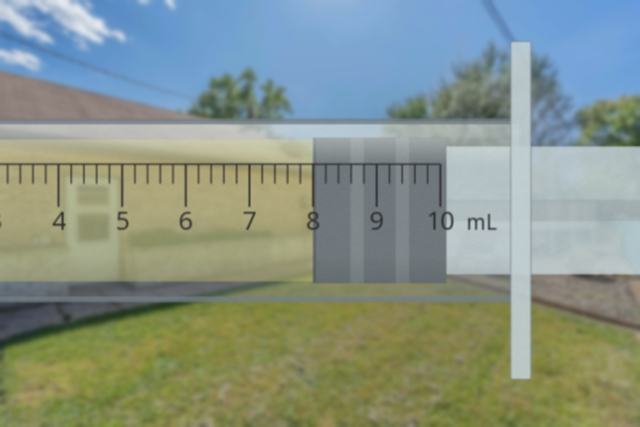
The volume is 8 (mL)
